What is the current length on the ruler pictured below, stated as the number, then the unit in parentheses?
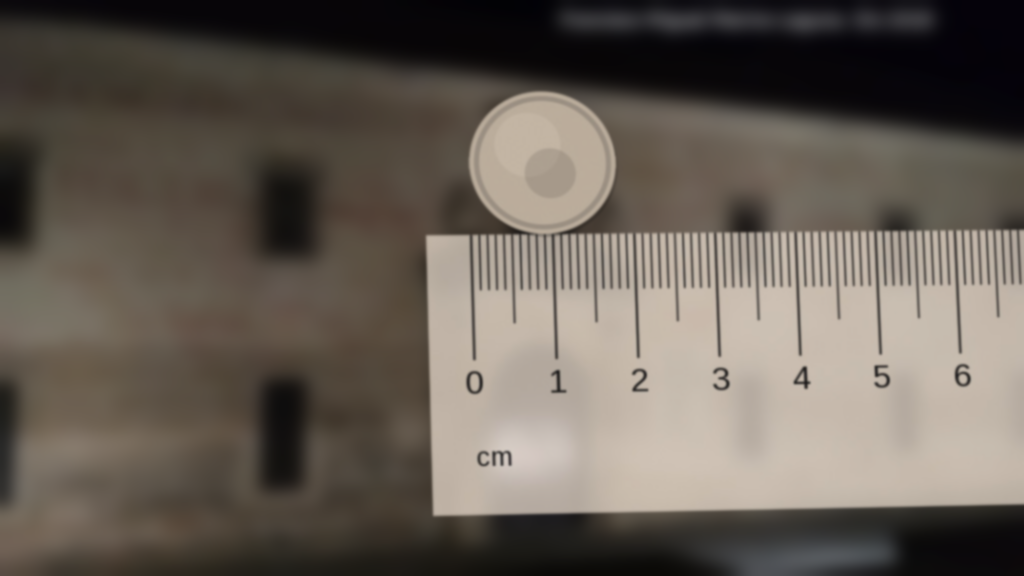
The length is 1.8 (cm)
